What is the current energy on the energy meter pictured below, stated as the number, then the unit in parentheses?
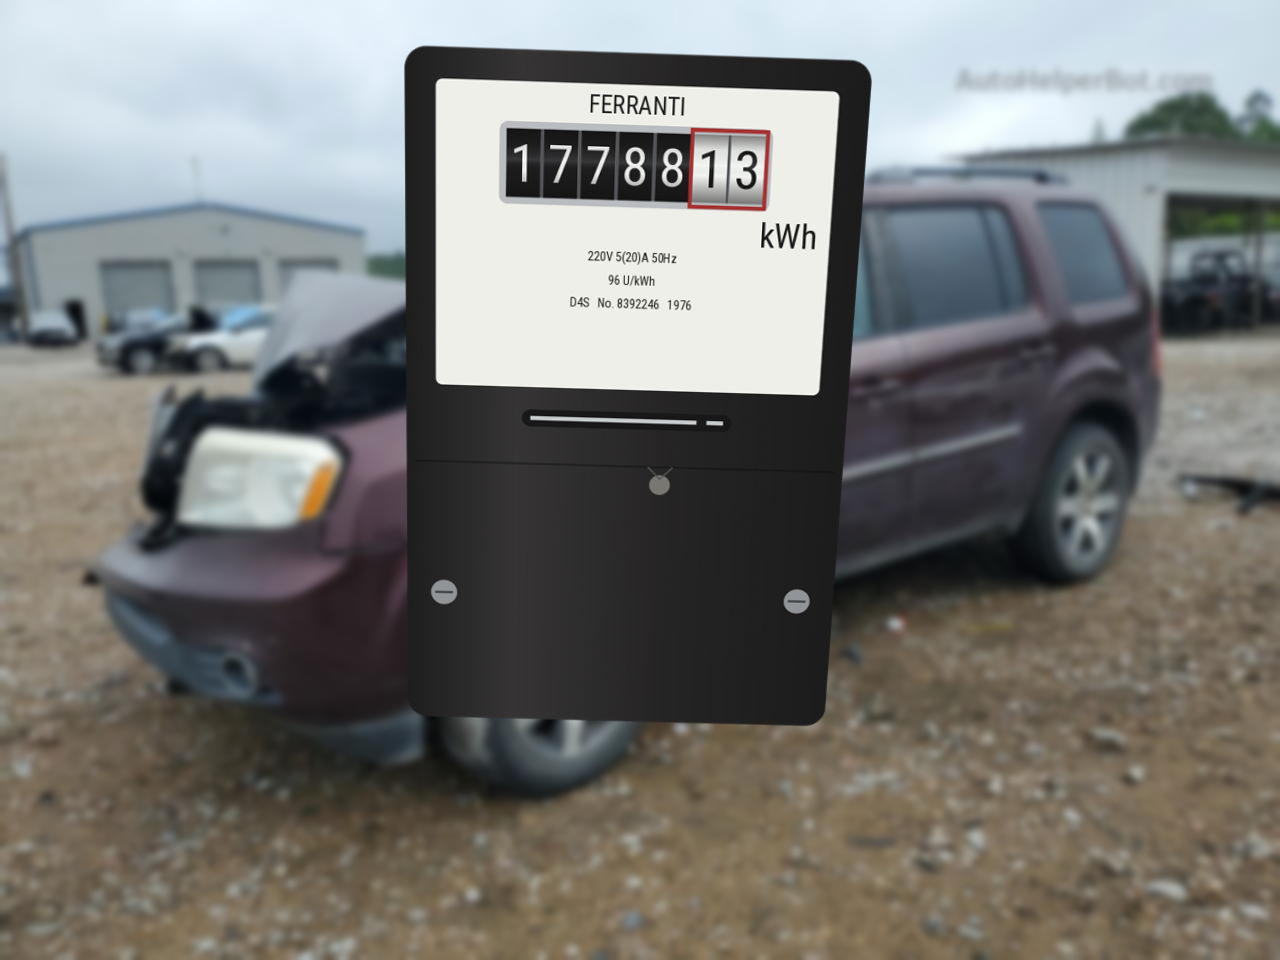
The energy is 17788.13 (kWh)
